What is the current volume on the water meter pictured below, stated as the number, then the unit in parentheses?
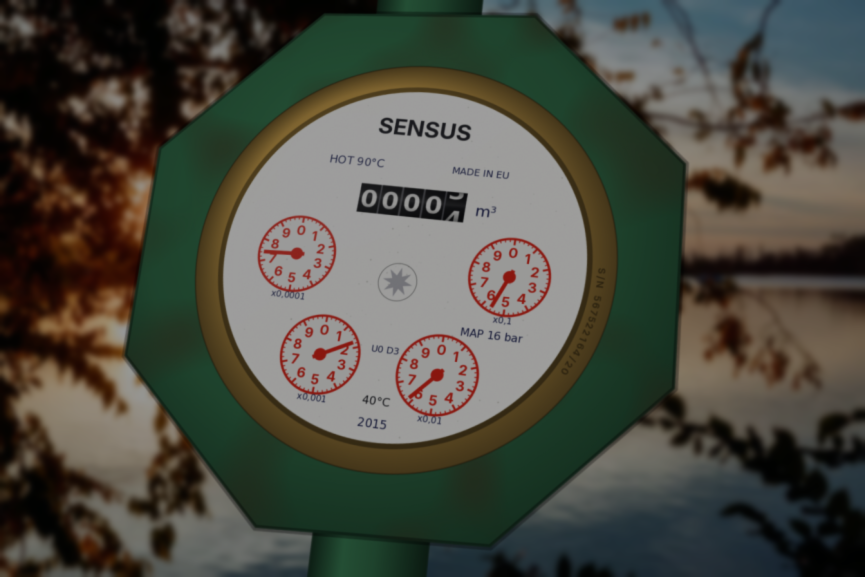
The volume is 3.5617 (m³)
